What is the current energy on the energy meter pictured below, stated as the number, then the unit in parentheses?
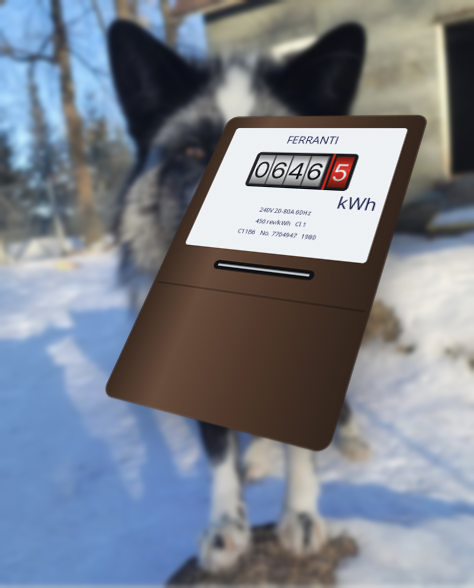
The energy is 646.5 (kWh)
